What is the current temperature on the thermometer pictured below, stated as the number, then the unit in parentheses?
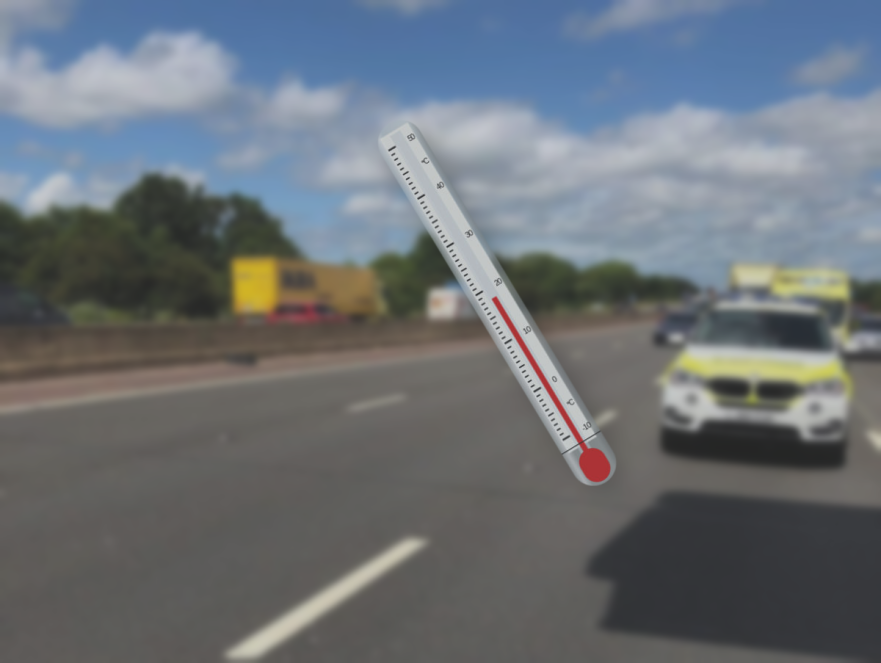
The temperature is 18 (°C)
